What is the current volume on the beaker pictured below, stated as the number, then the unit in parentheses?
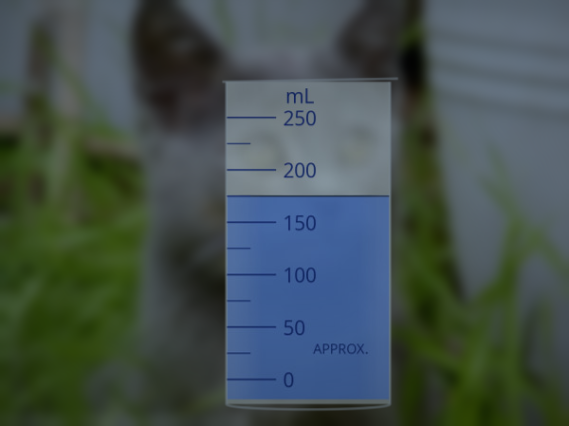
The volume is 175 (mL)
